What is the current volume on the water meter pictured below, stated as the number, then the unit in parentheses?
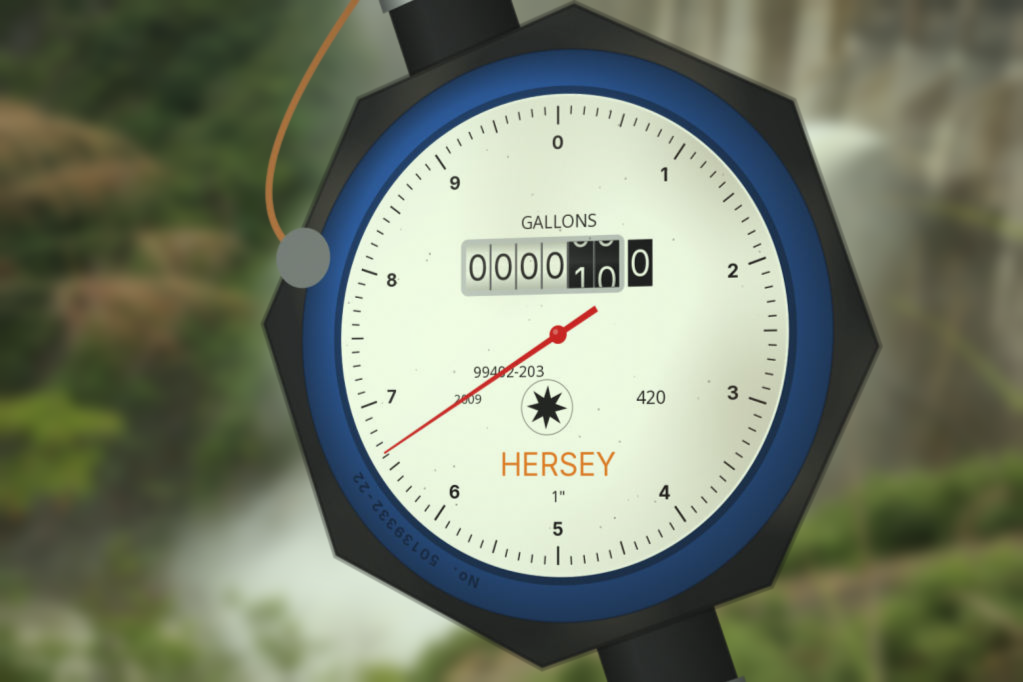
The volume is 96.6 (gal)
